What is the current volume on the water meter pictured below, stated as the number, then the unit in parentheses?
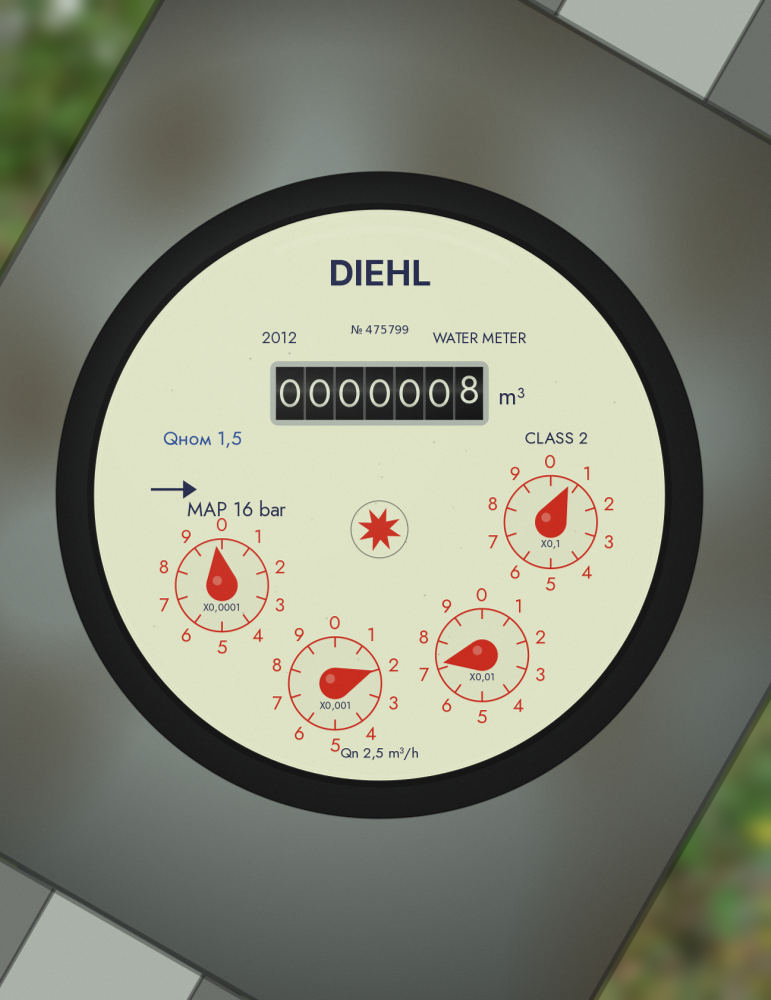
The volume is 8.0719 (m³)
